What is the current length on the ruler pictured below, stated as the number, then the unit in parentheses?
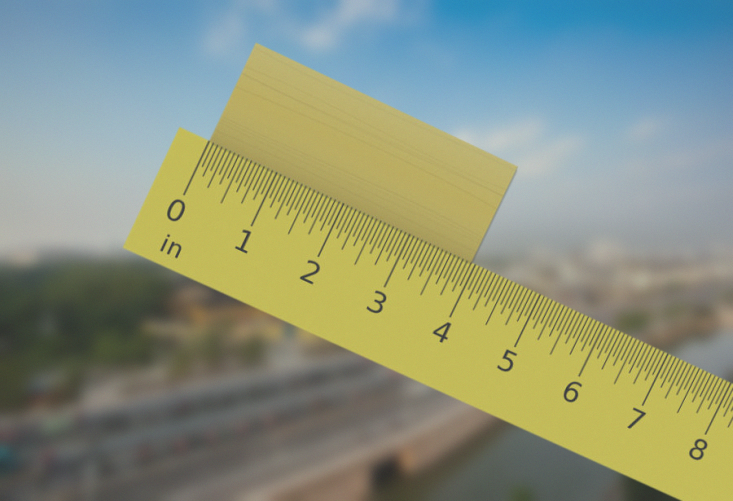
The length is 3.9375 (in)
